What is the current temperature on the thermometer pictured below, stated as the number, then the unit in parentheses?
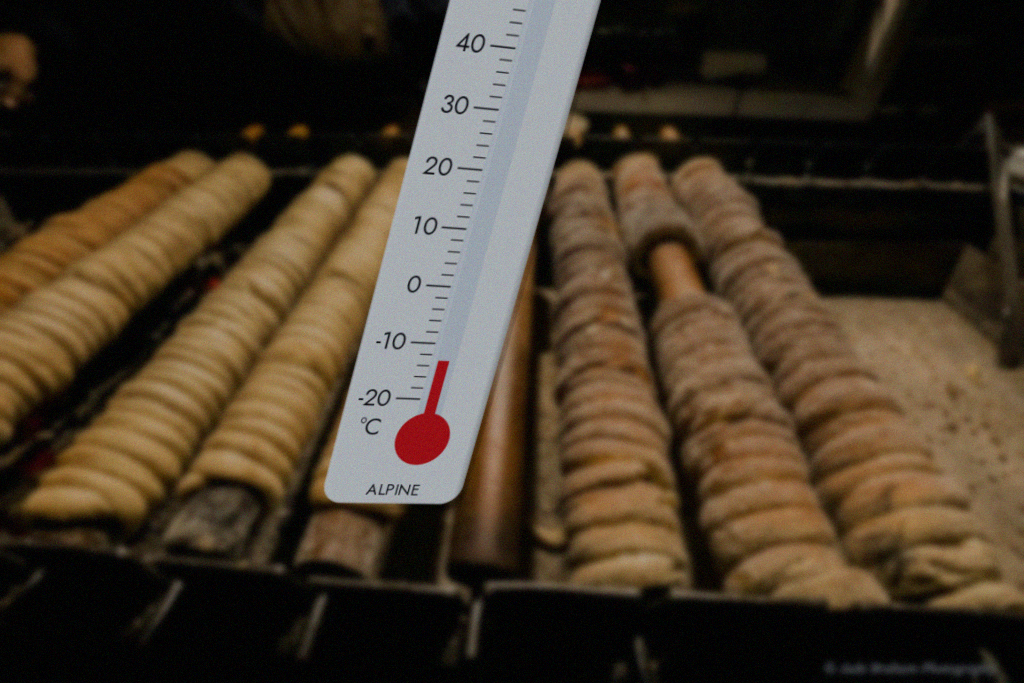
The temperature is -13 (°C)
